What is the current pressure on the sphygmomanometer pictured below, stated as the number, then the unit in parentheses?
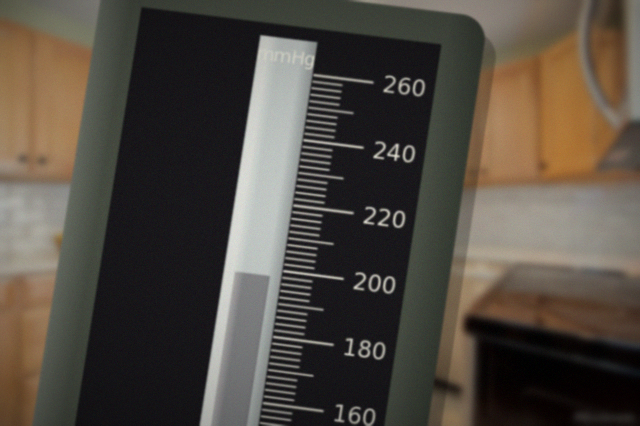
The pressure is 198 (mmHg)
